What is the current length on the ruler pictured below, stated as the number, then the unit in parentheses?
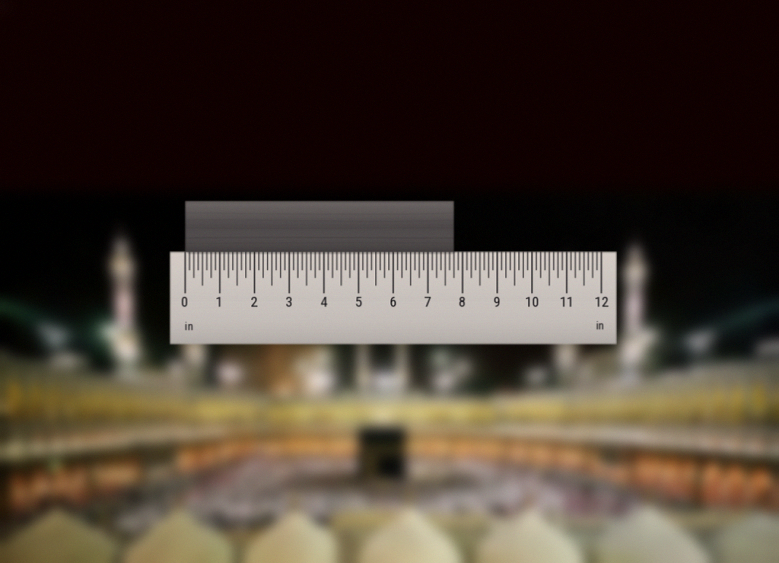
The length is 7.75 (in)
